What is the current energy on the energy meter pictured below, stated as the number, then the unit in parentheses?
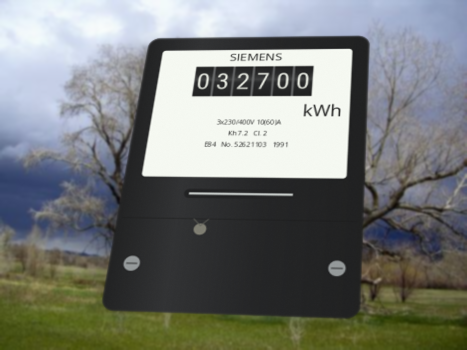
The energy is 32700 (kWh)
